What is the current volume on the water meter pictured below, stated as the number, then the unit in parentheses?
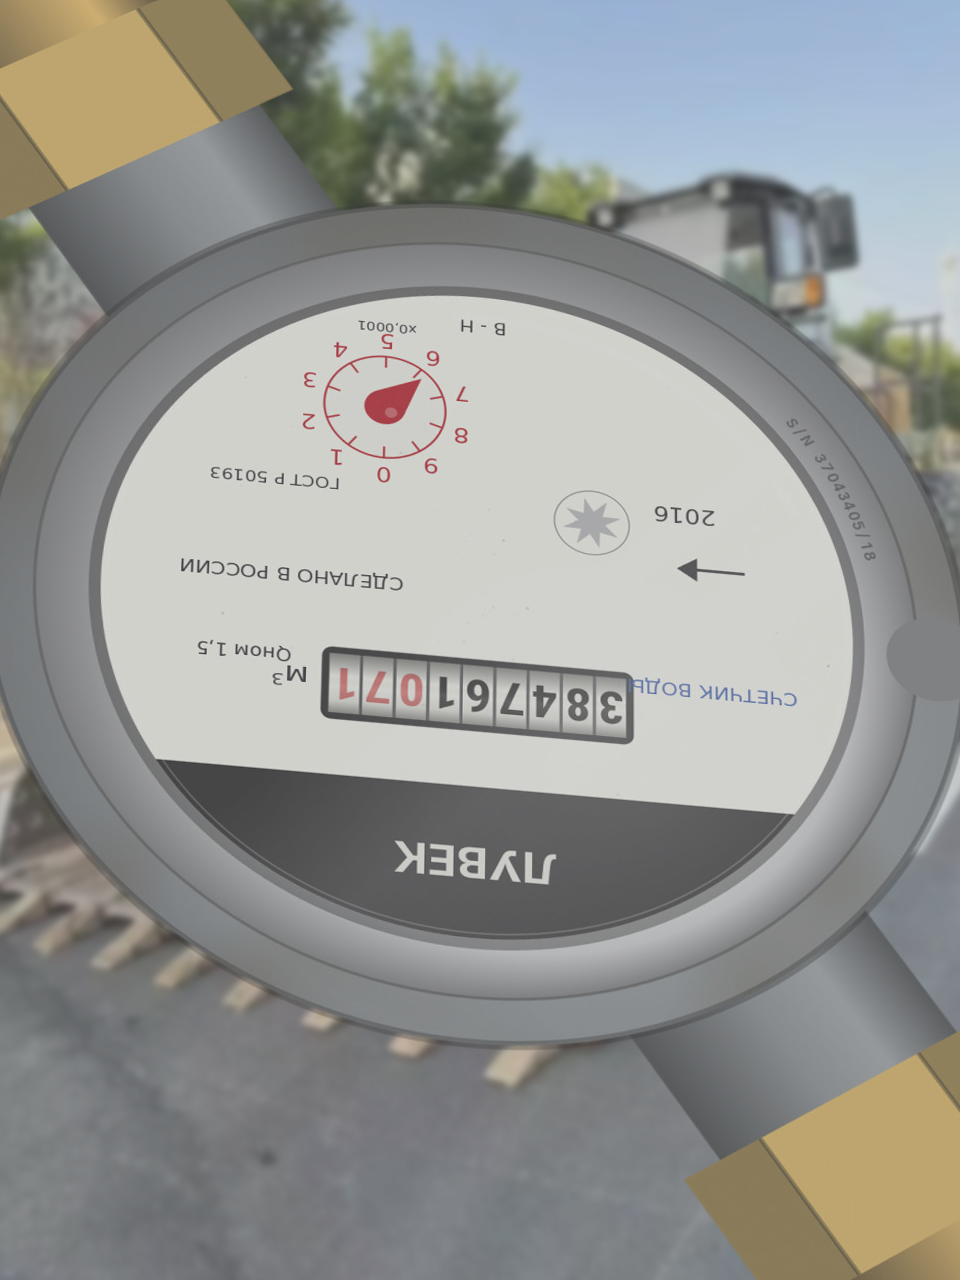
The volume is 384761.0716 (m³)
